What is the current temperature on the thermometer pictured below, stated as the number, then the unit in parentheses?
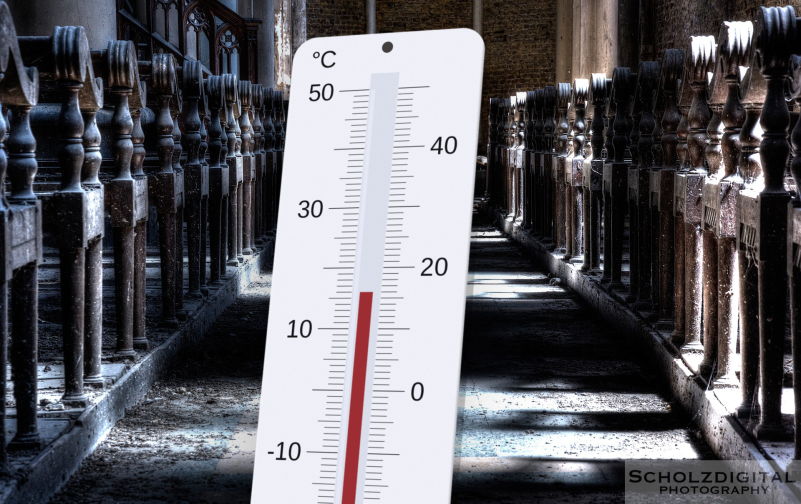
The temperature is 16 (°C)
